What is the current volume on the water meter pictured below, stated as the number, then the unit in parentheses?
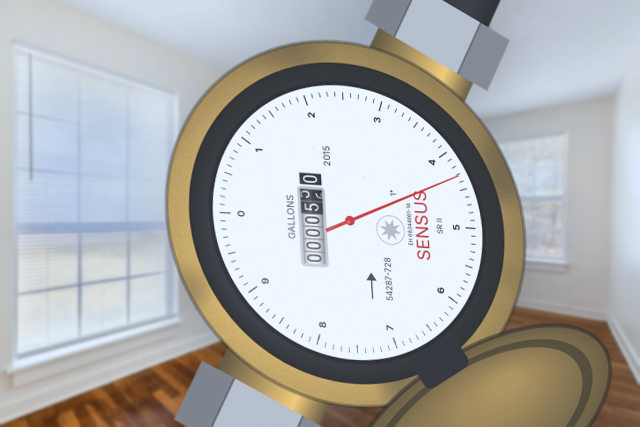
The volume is 554.3 (gal)
